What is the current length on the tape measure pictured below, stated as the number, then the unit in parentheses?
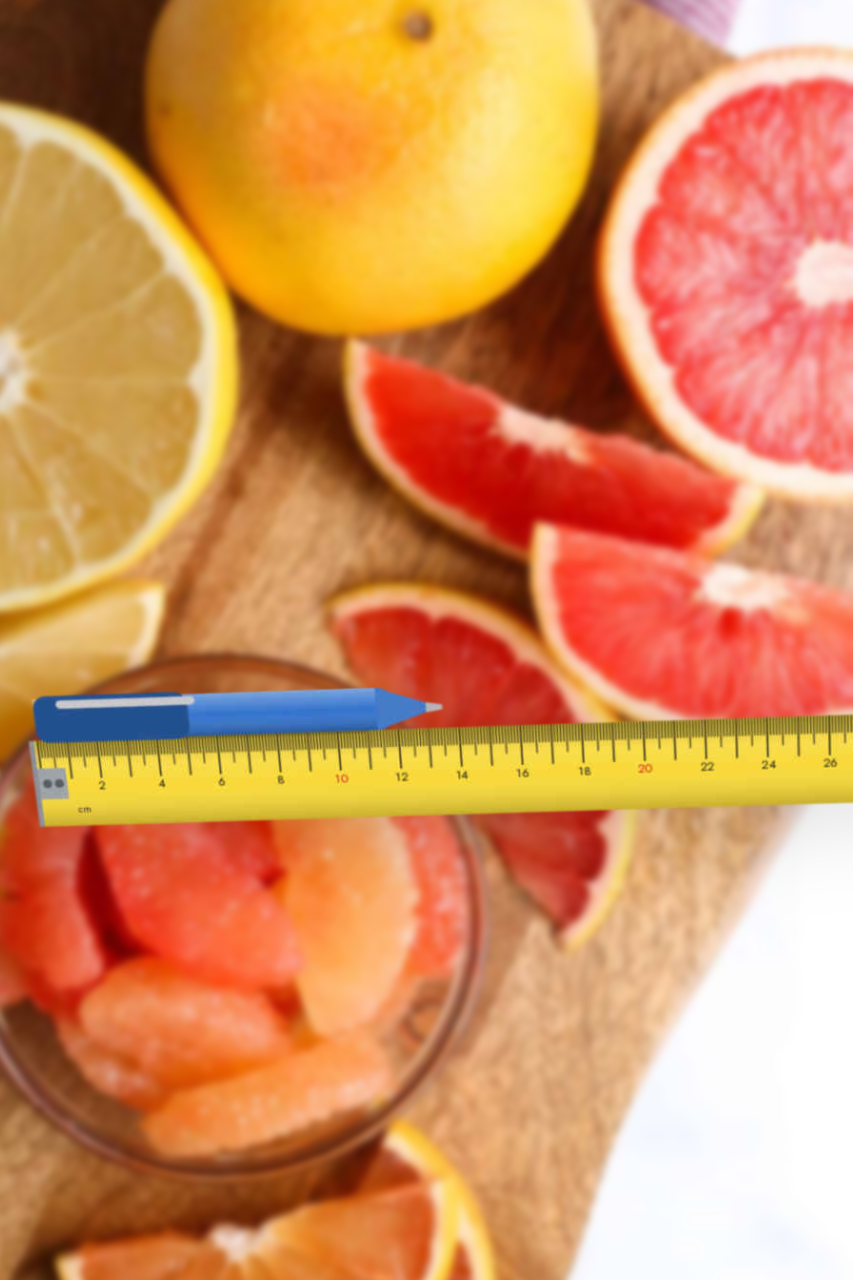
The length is 13.5 (cm)
